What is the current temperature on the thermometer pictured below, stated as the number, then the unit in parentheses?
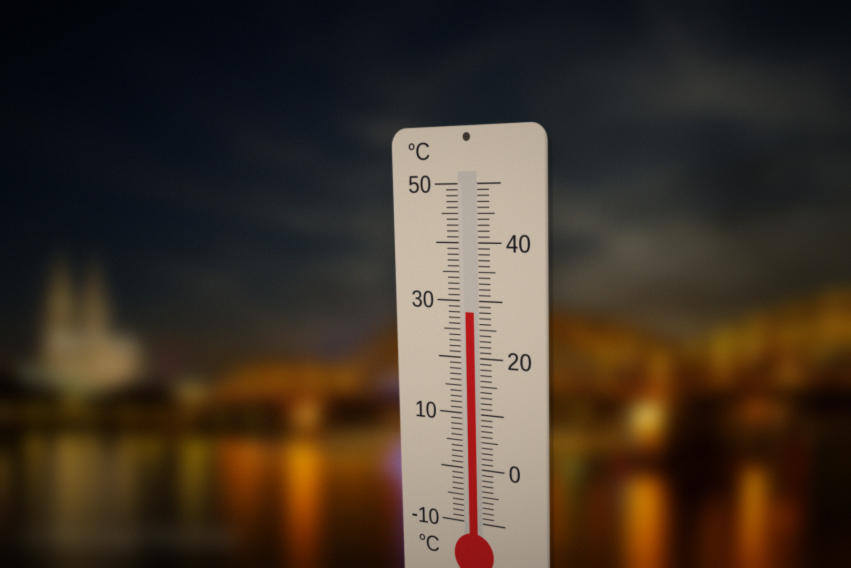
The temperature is 28 (°C)
